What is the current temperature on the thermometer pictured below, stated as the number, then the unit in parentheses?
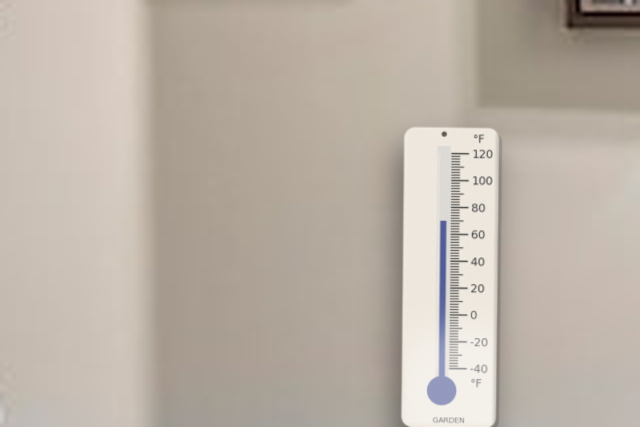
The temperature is 70 (°F)
